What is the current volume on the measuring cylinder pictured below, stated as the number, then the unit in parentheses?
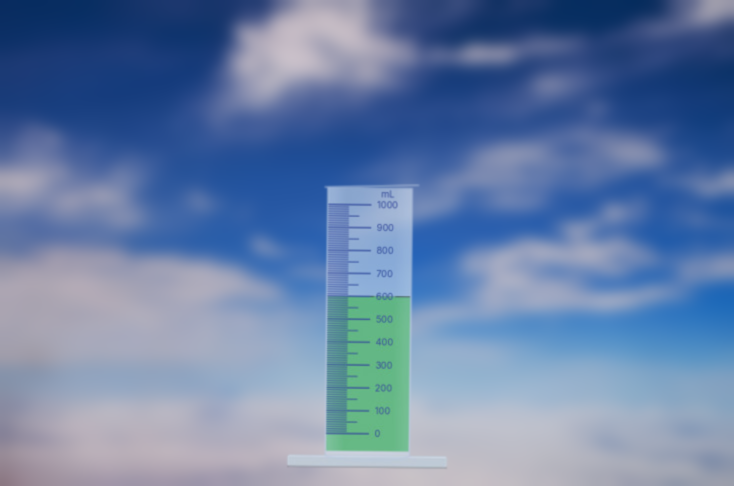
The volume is 600 (mL)
